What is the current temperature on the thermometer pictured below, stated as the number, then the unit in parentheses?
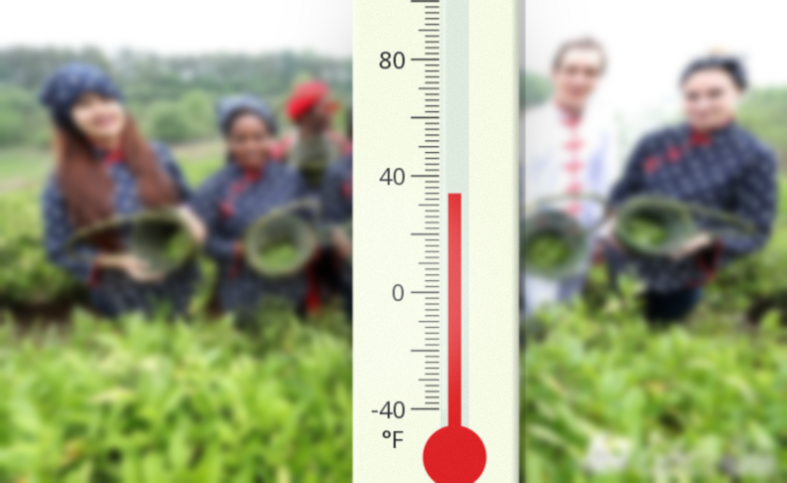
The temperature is 34 (°F)
